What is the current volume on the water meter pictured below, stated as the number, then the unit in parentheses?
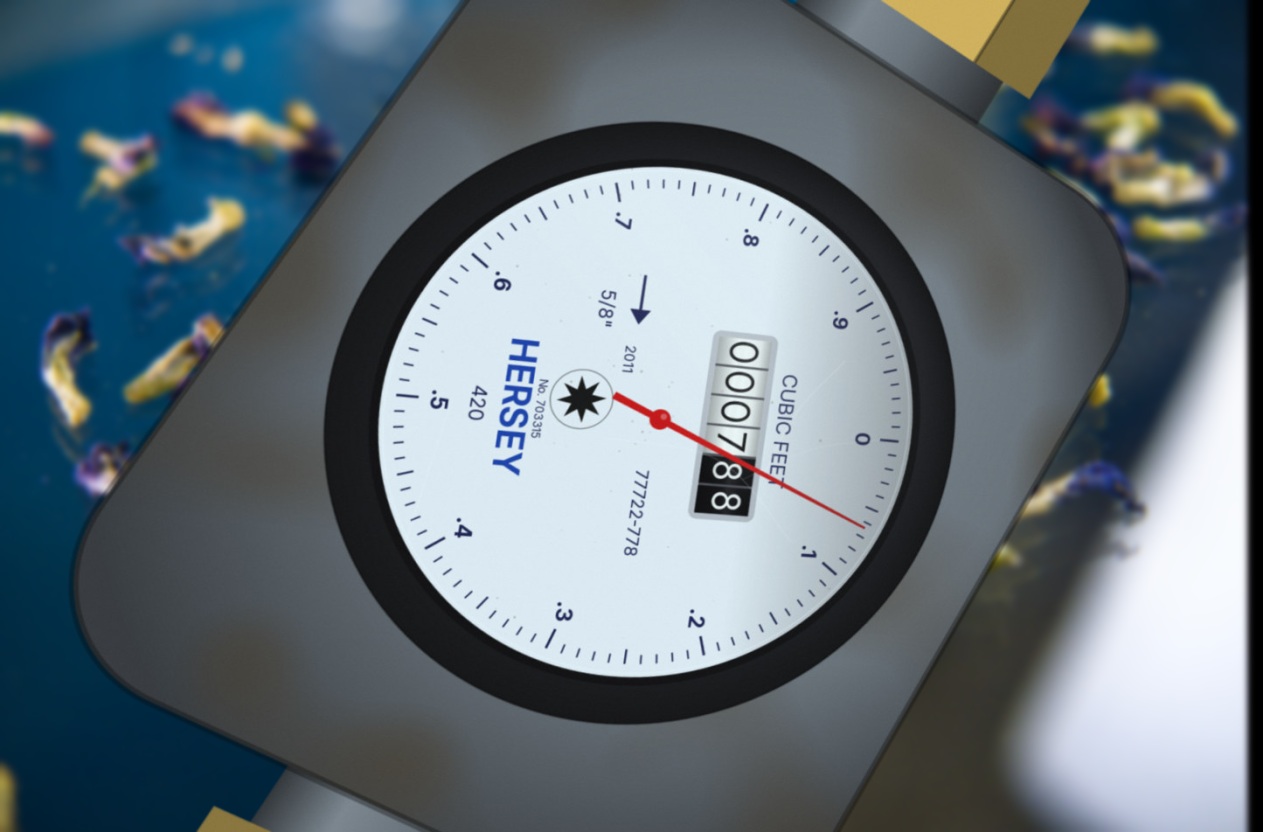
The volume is 788.06 (ft³)
